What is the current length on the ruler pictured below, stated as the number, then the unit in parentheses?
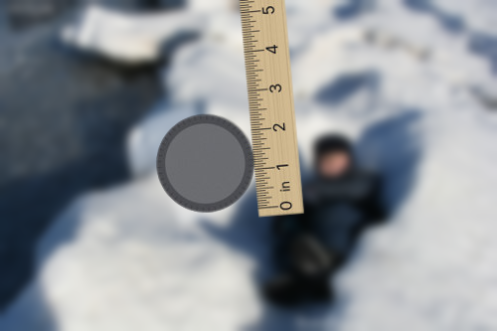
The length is 2.5 (in)
